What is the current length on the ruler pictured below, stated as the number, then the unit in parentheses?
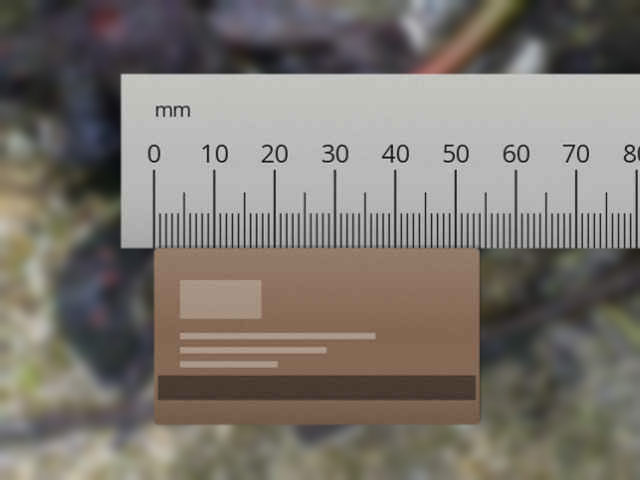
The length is 54 (mm)
